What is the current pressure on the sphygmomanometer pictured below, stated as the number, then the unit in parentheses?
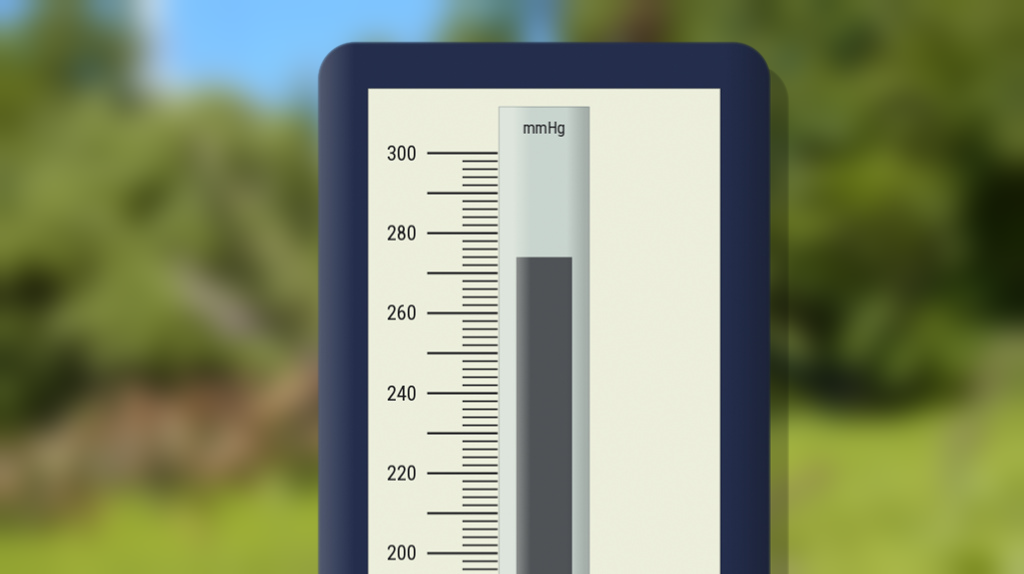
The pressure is 274 (mmHg)
